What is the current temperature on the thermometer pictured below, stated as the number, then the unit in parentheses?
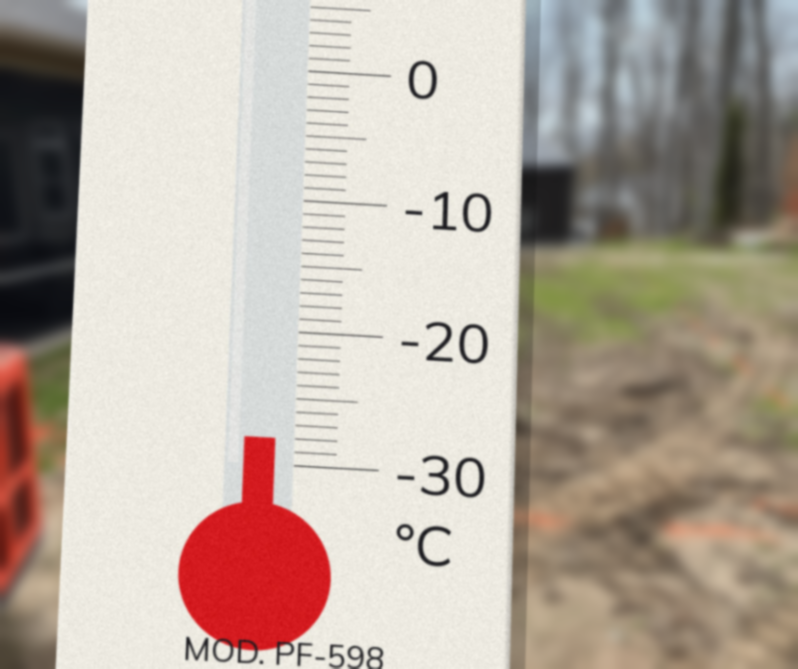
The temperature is -28 (°C)
